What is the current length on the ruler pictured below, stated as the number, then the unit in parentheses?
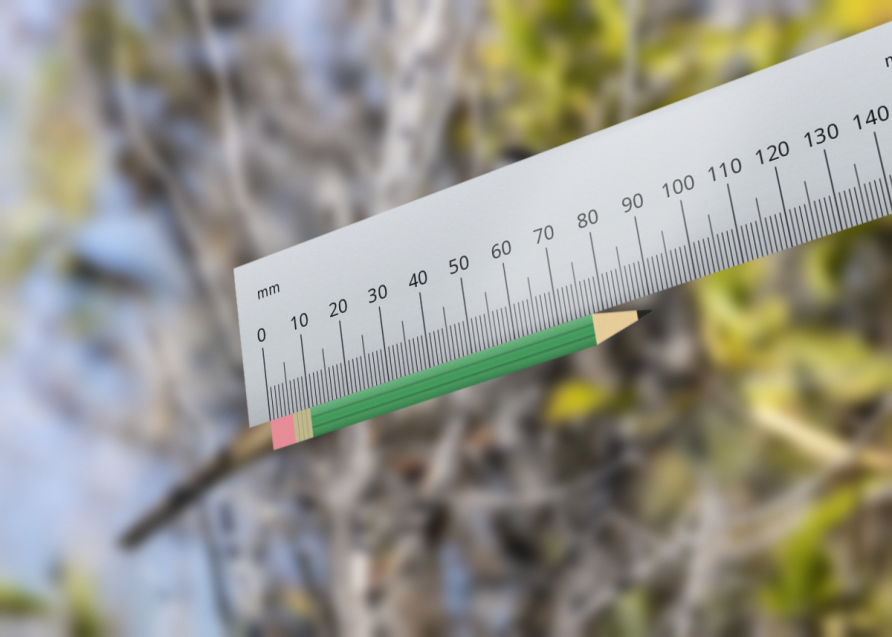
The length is 90 (mm)
